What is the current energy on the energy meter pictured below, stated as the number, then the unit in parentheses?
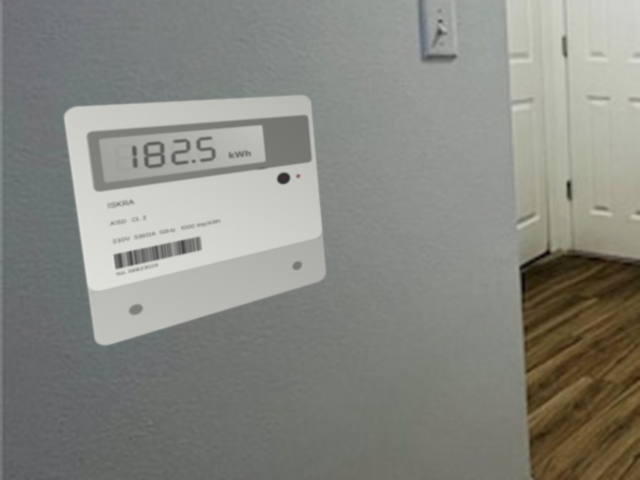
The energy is 182.5 (kWh)
